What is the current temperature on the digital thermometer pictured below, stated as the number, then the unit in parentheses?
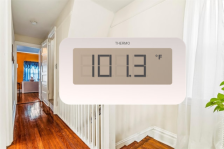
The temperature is 101.3 (°F)
